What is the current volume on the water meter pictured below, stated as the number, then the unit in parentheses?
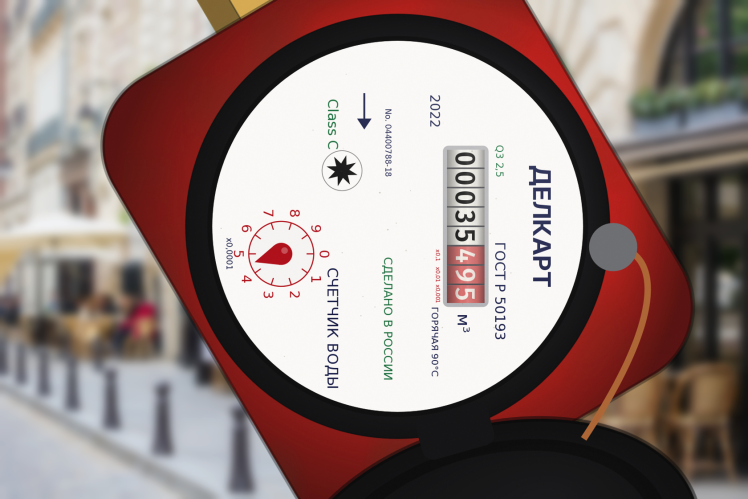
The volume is 35.4954 (m³)
